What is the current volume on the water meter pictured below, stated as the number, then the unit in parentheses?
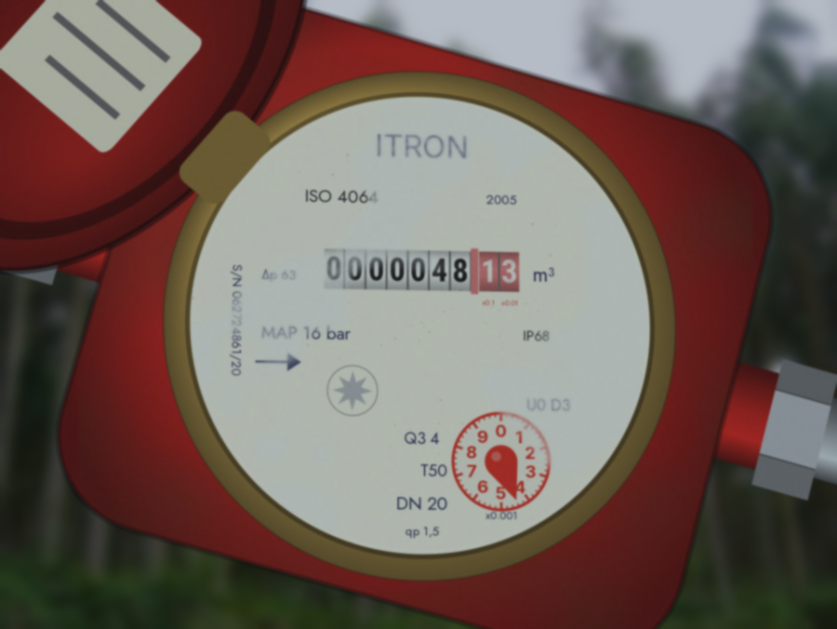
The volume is 48.134 (m³)
